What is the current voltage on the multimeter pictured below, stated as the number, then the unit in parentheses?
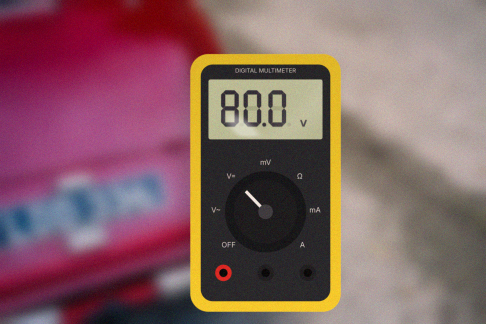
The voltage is 80.0 (V)
